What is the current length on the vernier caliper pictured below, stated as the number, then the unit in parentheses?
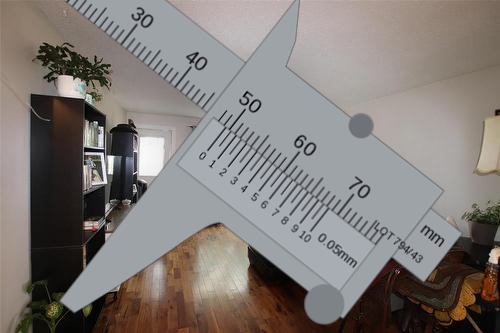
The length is 49.4 (mm)
